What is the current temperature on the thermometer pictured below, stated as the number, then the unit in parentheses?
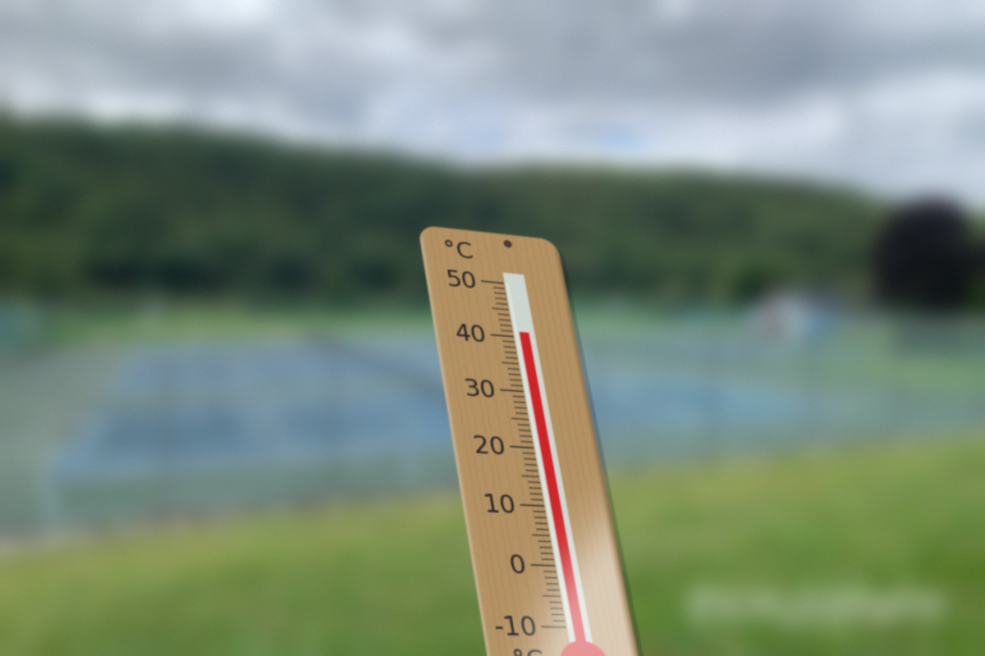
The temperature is 41 (°C)
